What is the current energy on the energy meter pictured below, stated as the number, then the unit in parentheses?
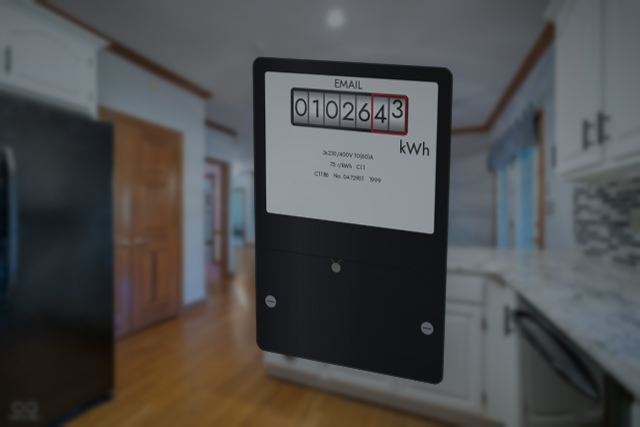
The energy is 1026.43 (kWh)
